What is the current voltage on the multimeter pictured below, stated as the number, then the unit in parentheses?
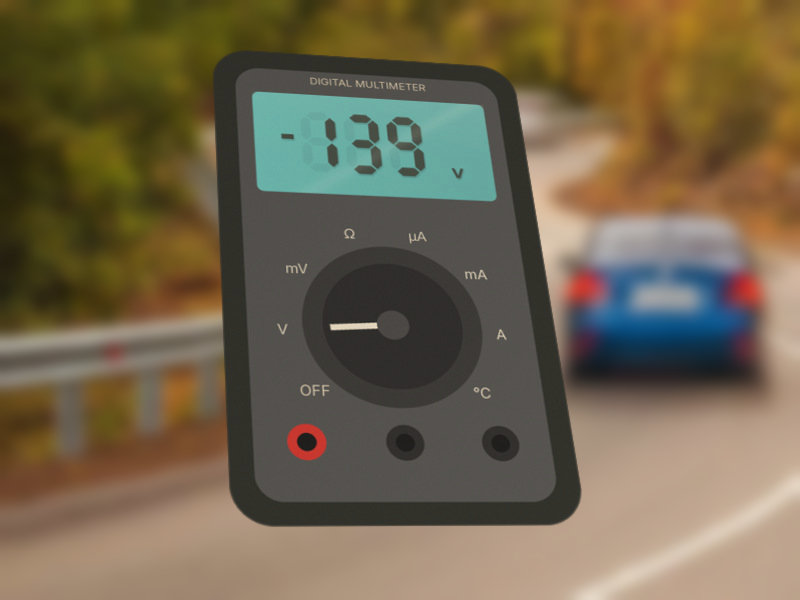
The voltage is -139 (V)
